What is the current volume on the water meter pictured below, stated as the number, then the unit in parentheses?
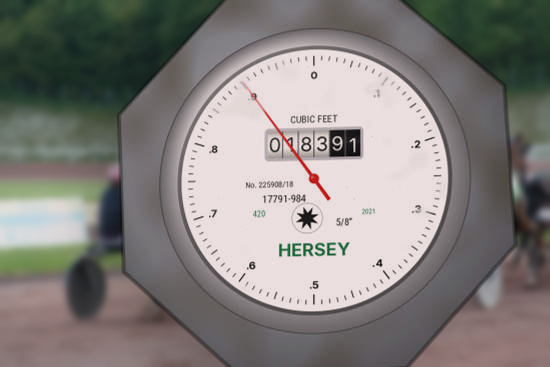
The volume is 18390.90 (ft³)
